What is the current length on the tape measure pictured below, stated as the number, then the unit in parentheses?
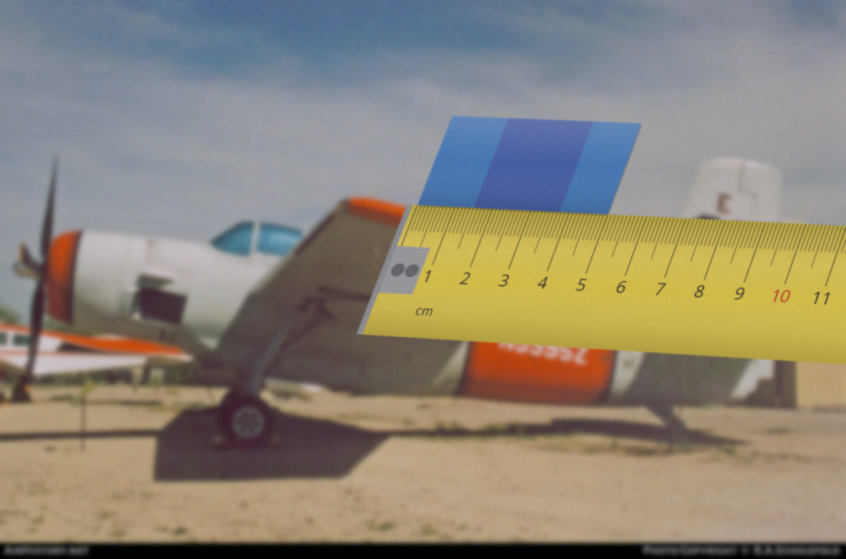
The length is 5 (cm)
